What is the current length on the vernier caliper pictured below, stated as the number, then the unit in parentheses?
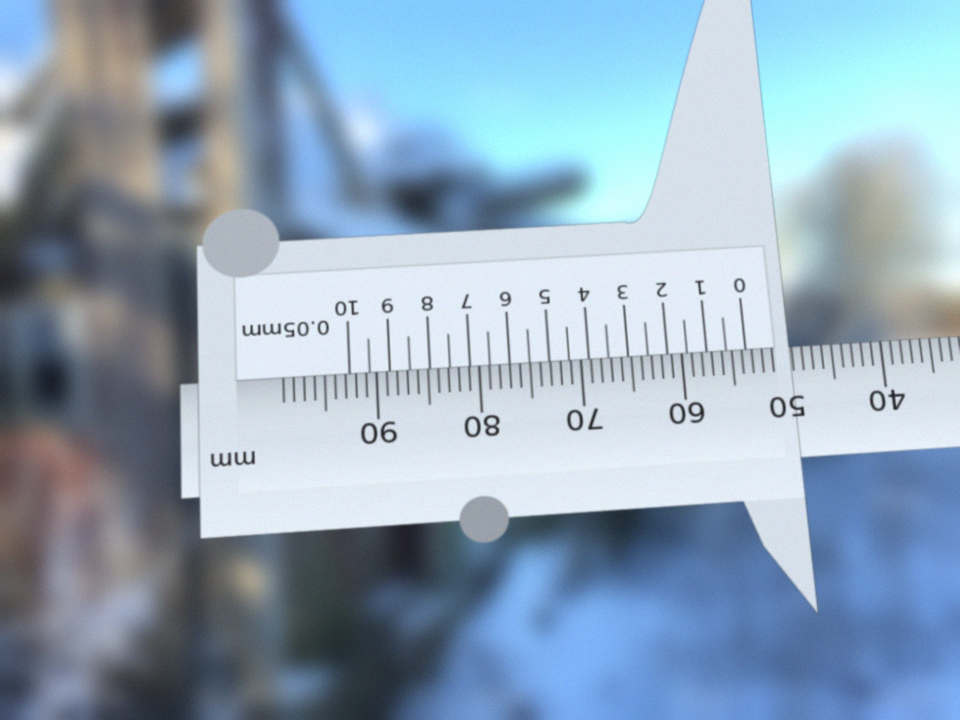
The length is 53.6 (mm)
